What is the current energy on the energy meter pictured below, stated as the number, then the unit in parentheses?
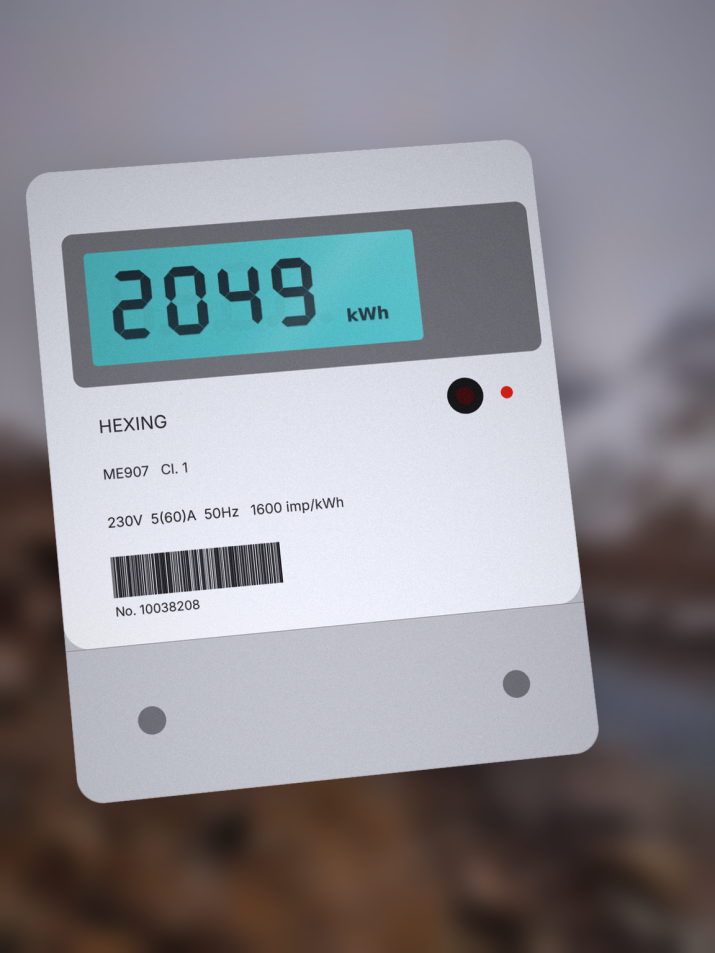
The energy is 2049 (kWh)
